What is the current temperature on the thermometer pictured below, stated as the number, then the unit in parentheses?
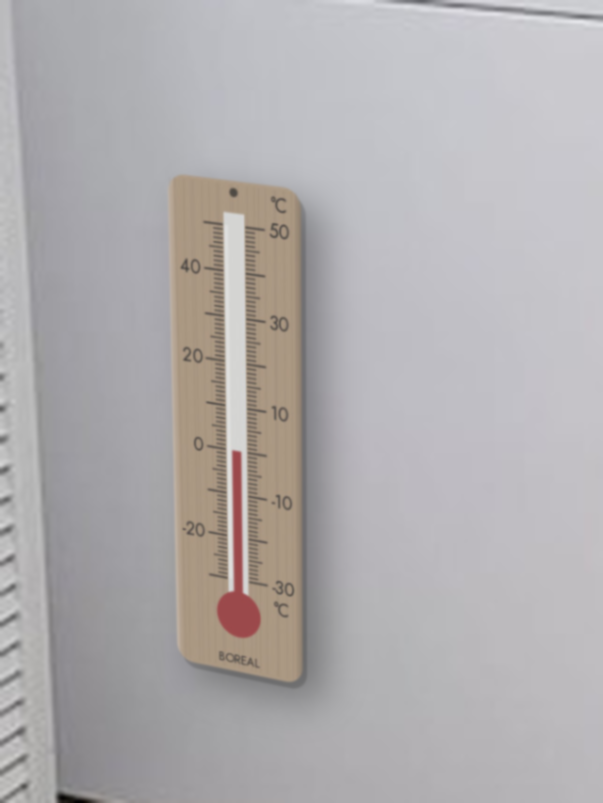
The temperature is 0 (°C)
